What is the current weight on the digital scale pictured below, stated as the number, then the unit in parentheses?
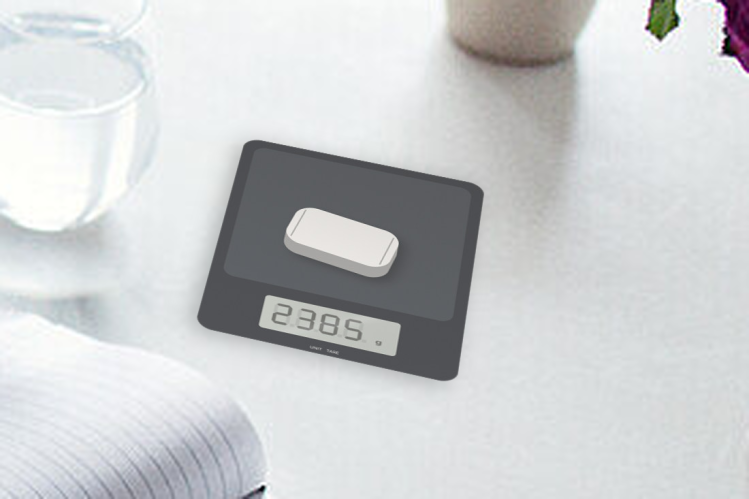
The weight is 2385 (g)
